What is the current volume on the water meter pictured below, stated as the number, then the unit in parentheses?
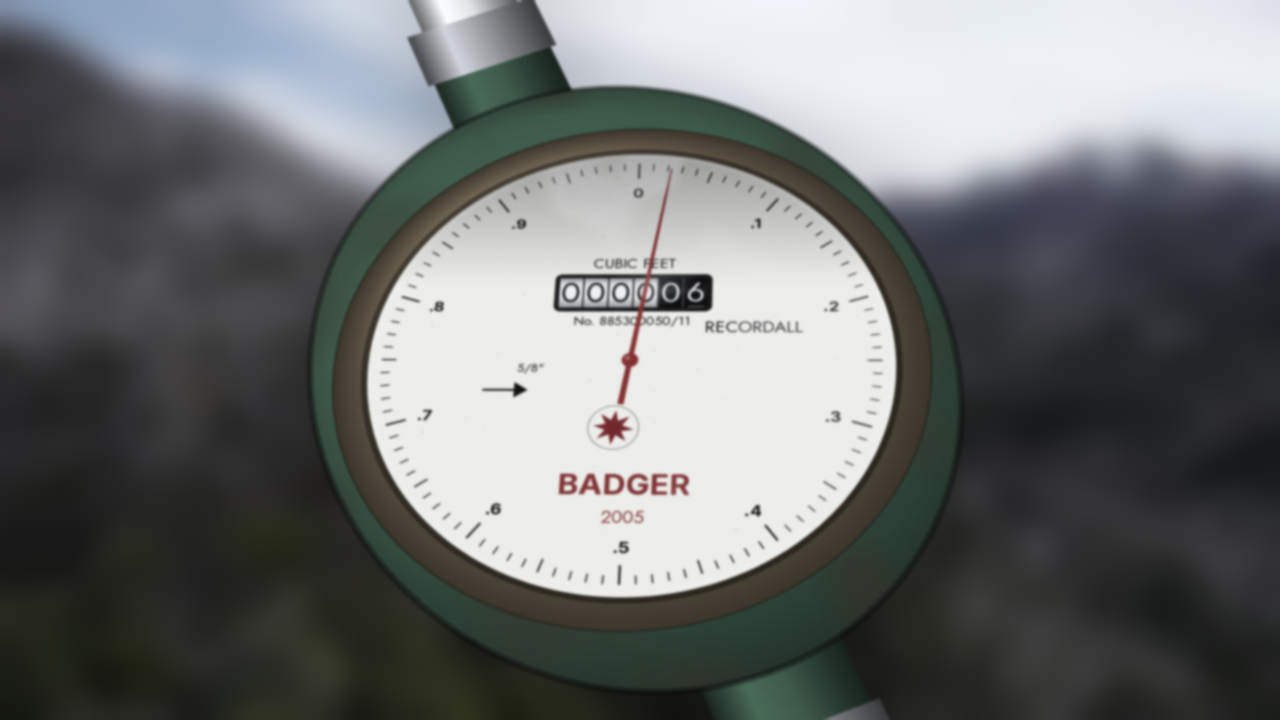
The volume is 6.02 (ft³)
